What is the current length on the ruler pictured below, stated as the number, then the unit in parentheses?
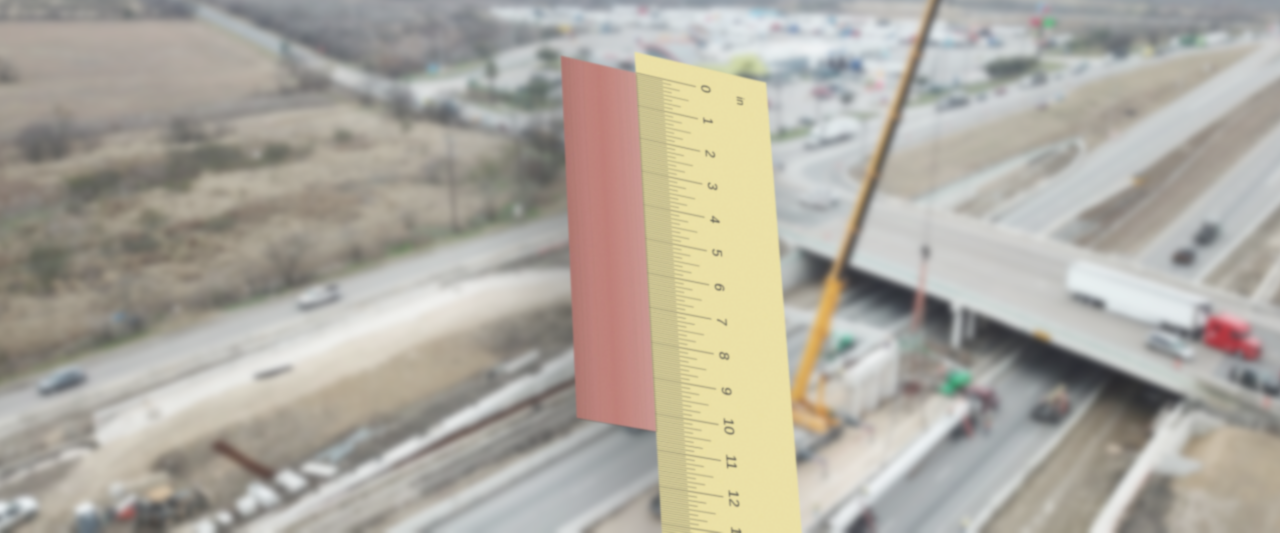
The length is 10.5 (in)
